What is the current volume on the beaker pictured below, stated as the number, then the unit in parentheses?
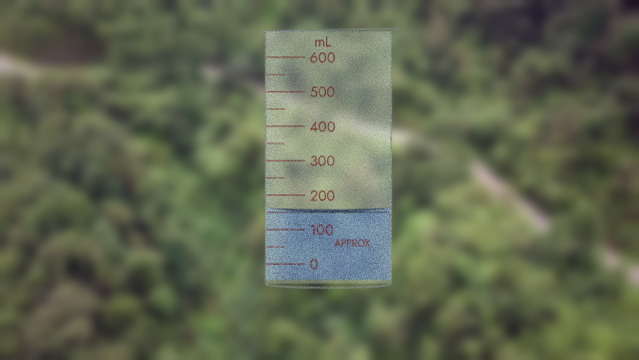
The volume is 150 (mL)
